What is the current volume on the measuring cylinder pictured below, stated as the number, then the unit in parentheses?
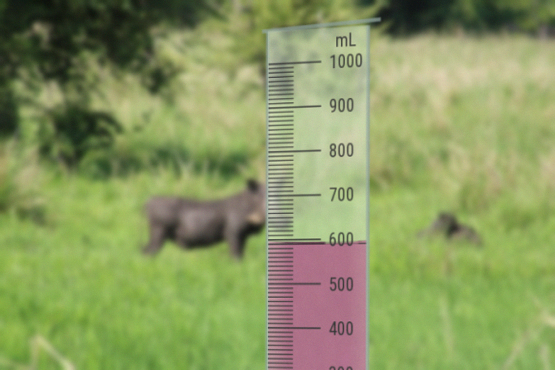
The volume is 590 (mL)
